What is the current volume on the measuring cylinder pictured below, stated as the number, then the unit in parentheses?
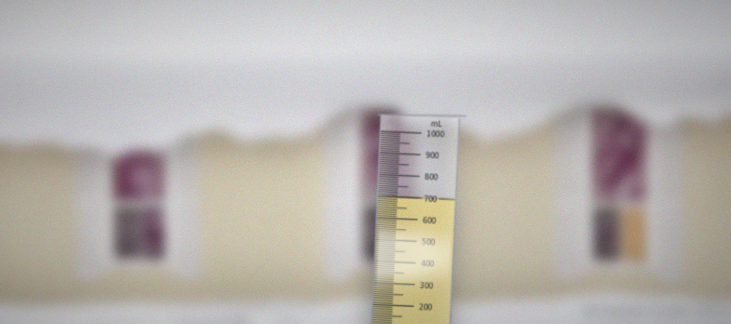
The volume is 700 (mL)
